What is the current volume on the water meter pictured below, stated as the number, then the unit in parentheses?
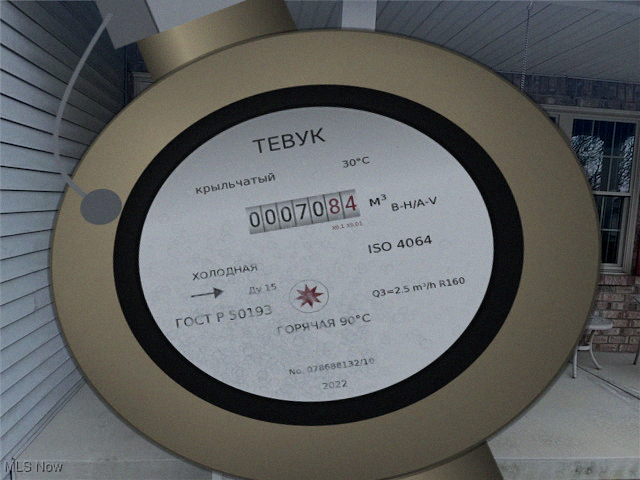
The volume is 70.84 (m³)
